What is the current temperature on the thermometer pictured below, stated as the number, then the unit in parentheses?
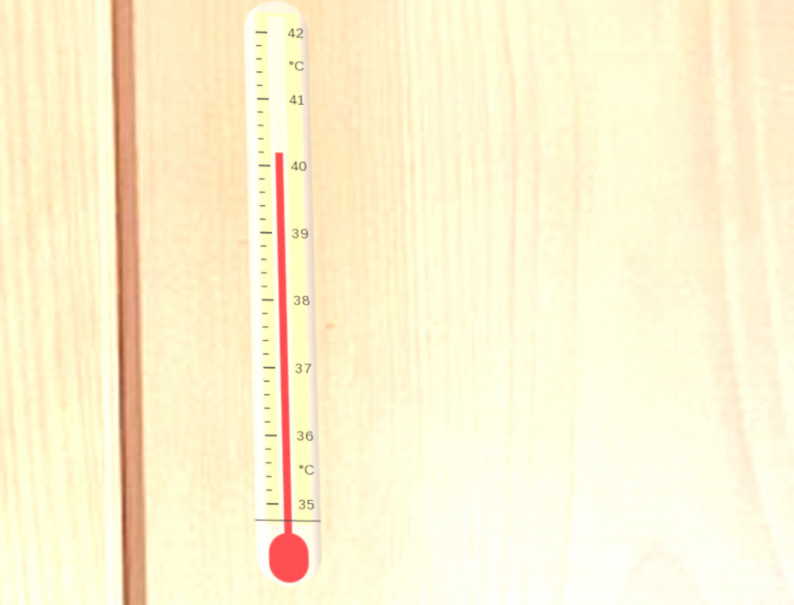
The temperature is 40.2 (°C)
